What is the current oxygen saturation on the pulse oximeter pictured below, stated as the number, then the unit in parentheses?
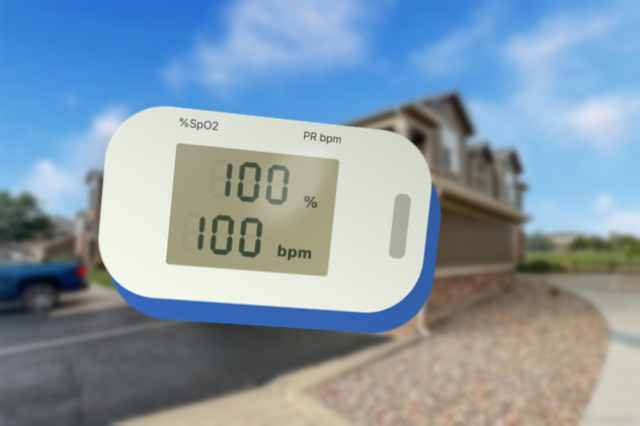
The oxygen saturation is 100 (%)
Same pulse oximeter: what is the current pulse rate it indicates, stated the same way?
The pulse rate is 100 (bpm)
